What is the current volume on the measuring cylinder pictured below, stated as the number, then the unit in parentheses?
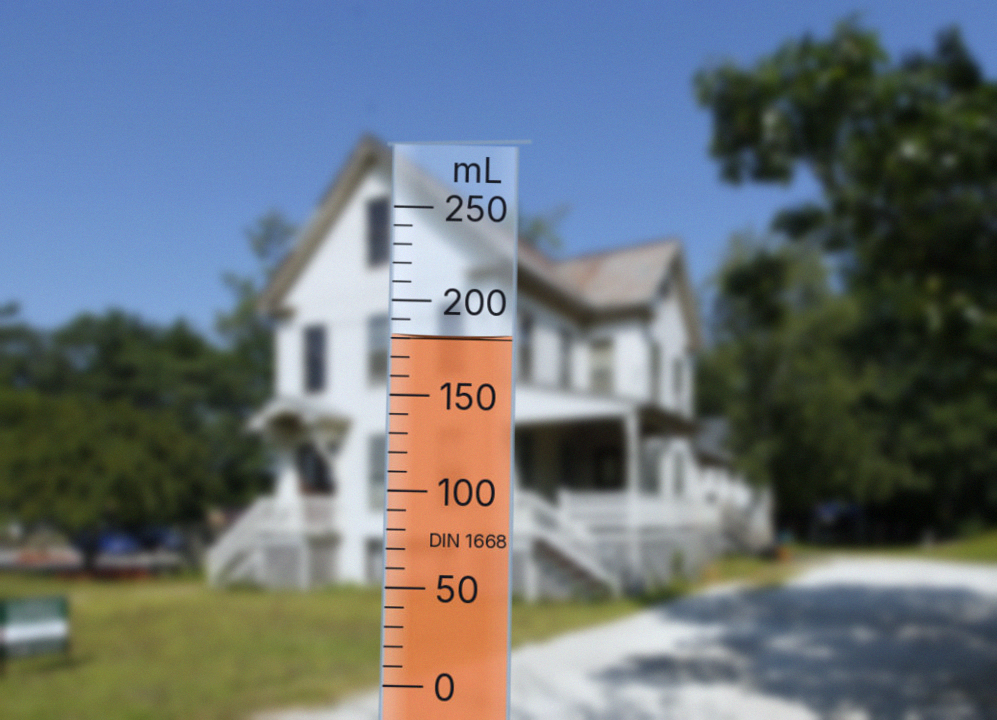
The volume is 180 (mL)
